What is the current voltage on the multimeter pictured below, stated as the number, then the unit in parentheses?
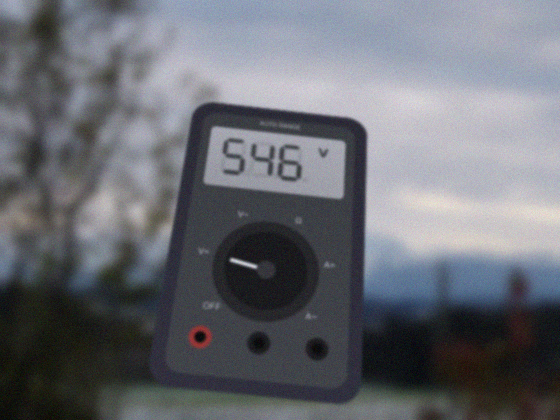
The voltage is 546 (V)
